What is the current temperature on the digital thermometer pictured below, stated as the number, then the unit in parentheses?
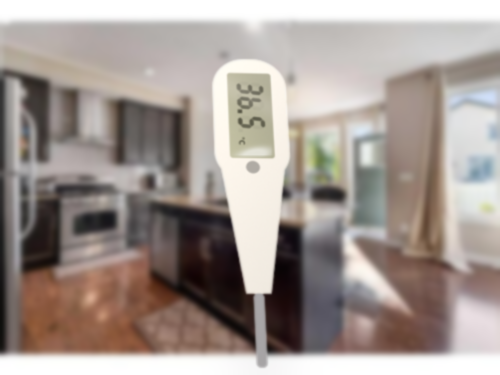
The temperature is 36.5 (°C)
